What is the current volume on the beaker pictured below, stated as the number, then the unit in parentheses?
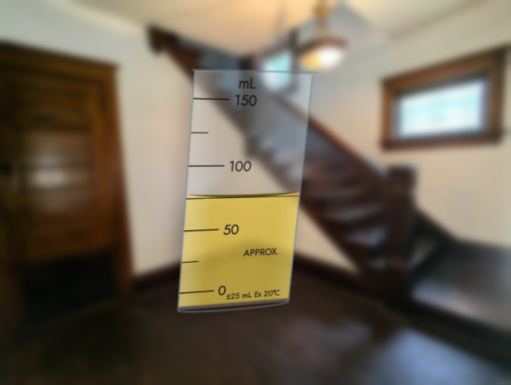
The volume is 75 (mL)
